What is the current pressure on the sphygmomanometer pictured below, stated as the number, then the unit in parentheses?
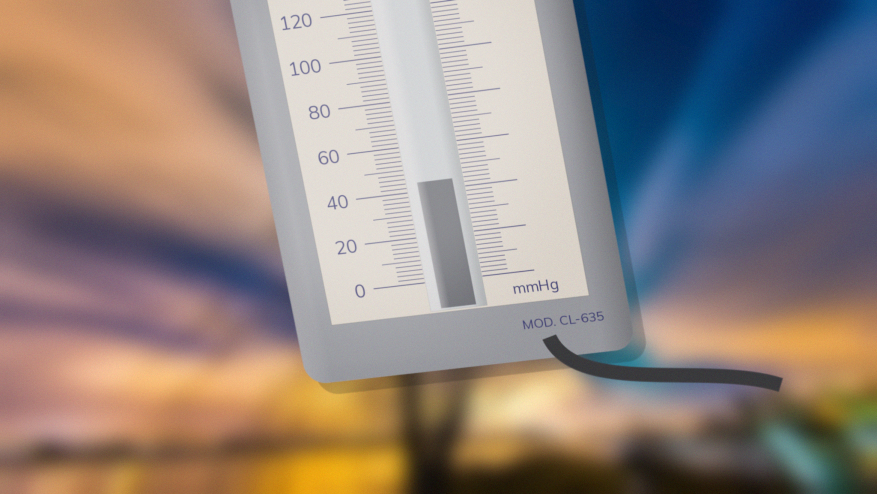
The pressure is 44 (mmHg)
